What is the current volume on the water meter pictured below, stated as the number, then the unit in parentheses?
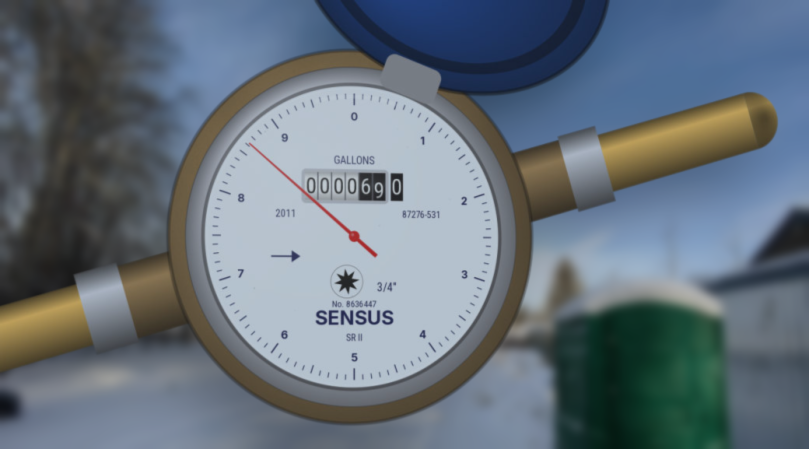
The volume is 688.6 (gal)
